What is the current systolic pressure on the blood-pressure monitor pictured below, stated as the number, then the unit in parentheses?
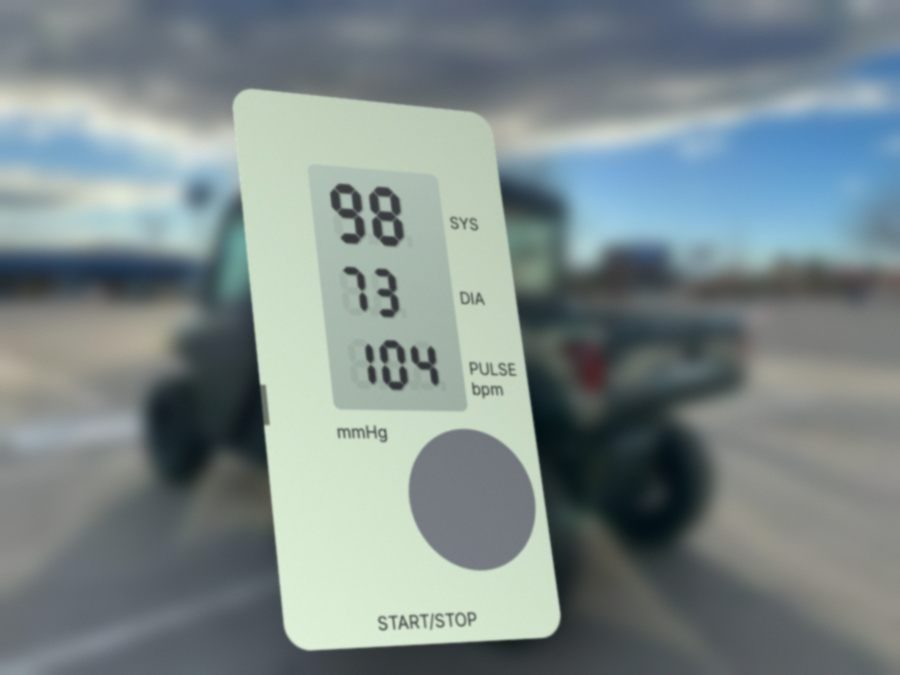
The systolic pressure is 98 (mmHg)
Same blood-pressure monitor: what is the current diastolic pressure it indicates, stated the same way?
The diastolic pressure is 73 (mmHg)
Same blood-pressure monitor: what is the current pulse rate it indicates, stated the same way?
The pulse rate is 104 (bpm)
